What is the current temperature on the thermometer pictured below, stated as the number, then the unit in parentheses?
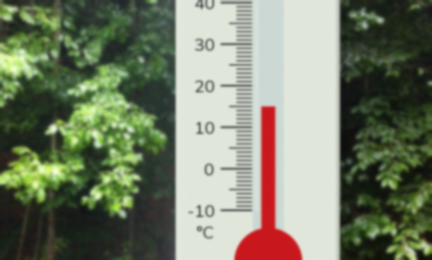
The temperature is 15 (°C)
